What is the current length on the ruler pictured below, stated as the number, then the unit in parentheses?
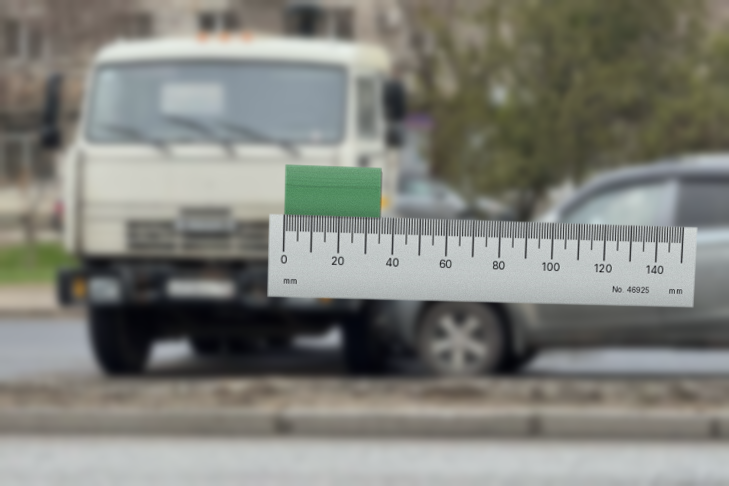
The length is 35 (mm)
